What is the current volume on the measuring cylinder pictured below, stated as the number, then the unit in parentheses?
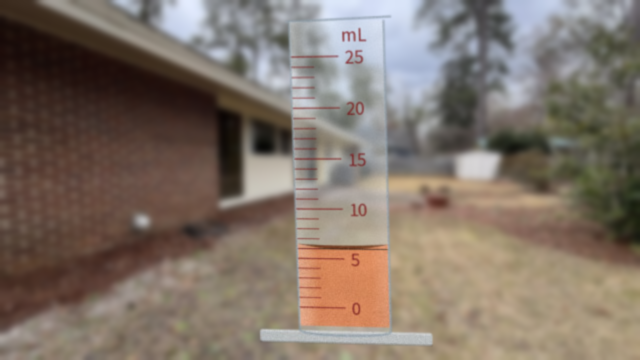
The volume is 6 (mL)
